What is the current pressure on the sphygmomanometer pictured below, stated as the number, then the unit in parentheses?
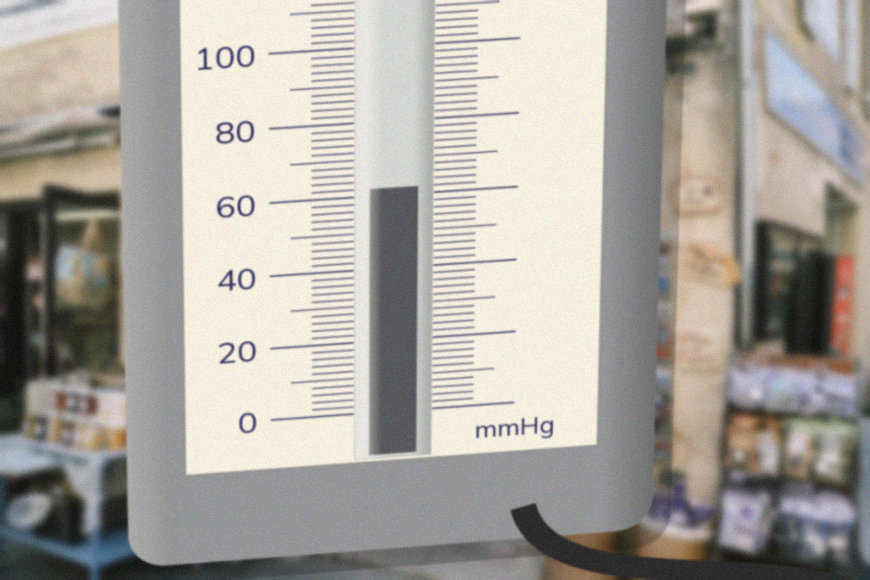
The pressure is 62 (mmHg)
